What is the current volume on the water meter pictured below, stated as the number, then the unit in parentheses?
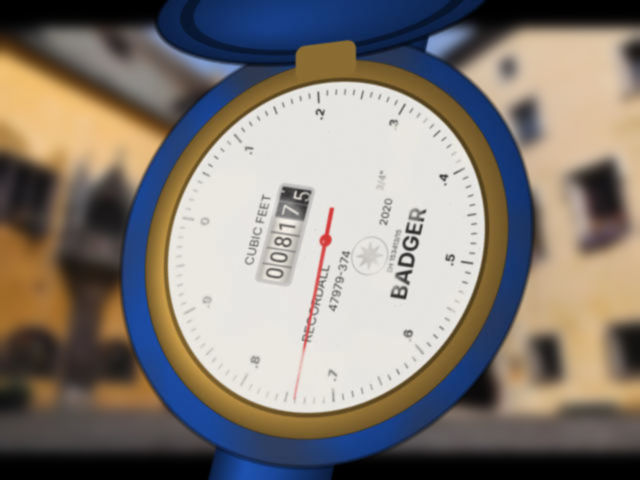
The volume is 8174.74 (ft³)
